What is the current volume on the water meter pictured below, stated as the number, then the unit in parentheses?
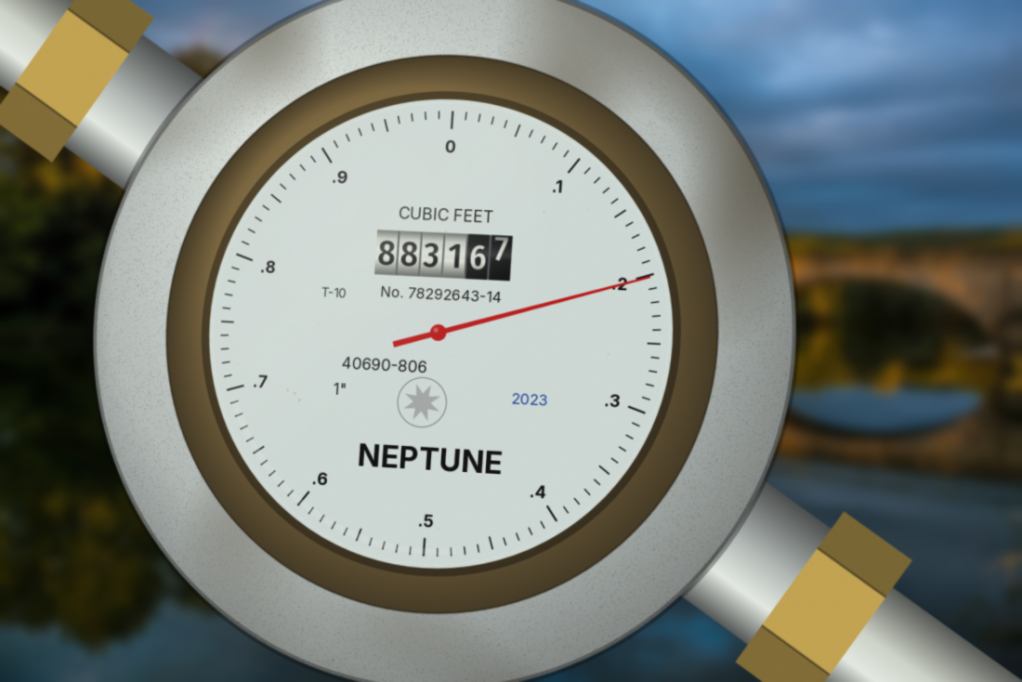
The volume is 883167.20 (ft³)
